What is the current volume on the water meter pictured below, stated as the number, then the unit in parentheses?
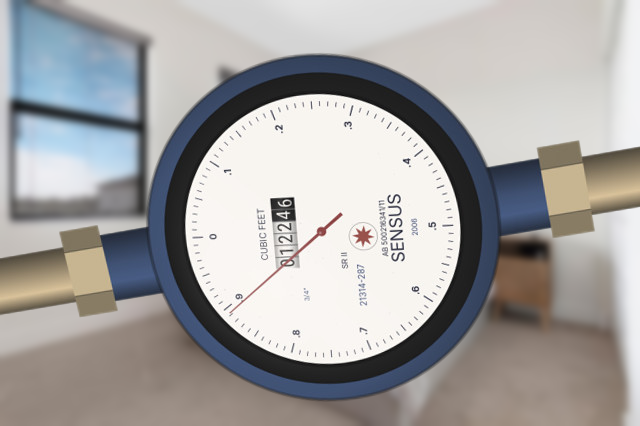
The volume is 12245.89 (ft³)
